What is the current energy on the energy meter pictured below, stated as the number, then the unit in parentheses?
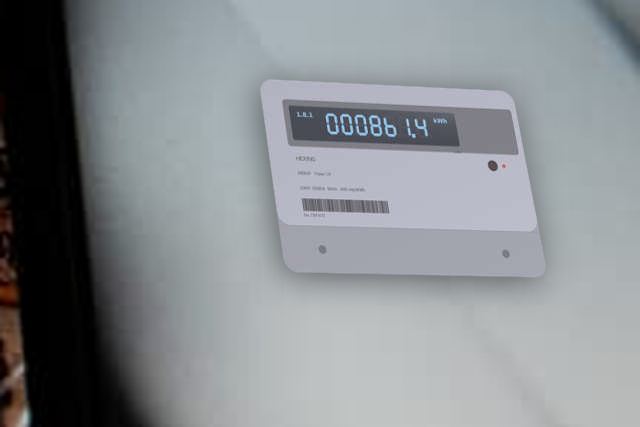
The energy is 861.4 (kWh)
